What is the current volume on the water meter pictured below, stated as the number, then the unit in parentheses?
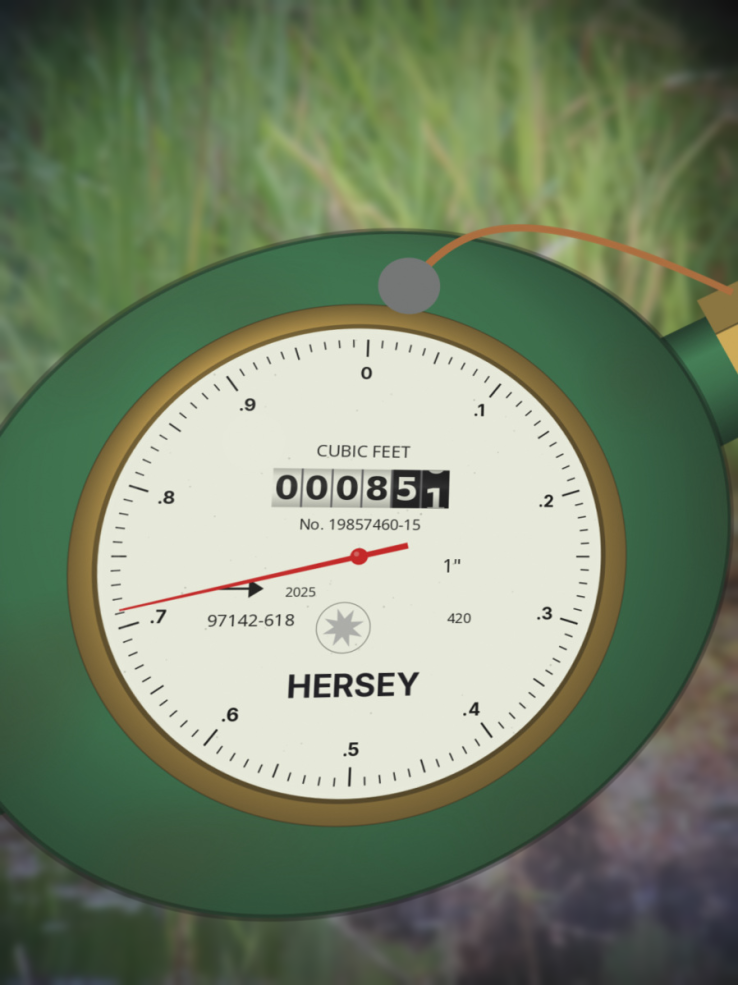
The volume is 850.71 (ft³)
